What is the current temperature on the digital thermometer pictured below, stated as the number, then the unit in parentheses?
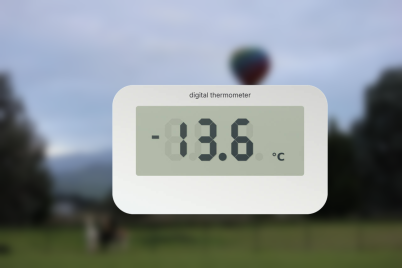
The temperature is -13.6 (°C)
